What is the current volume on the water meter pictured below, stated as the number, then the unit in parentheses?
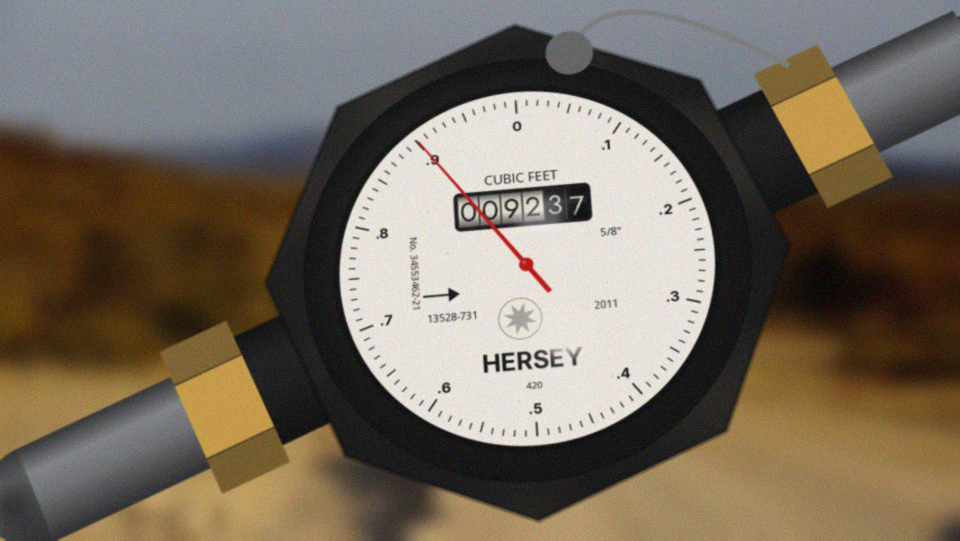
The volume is 9236.90 (ft³)
